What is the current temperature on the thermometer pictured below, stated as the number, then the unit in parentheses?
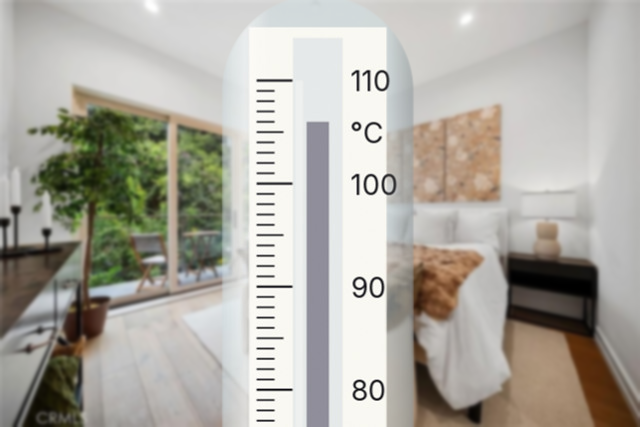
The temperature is 106 (°C)
